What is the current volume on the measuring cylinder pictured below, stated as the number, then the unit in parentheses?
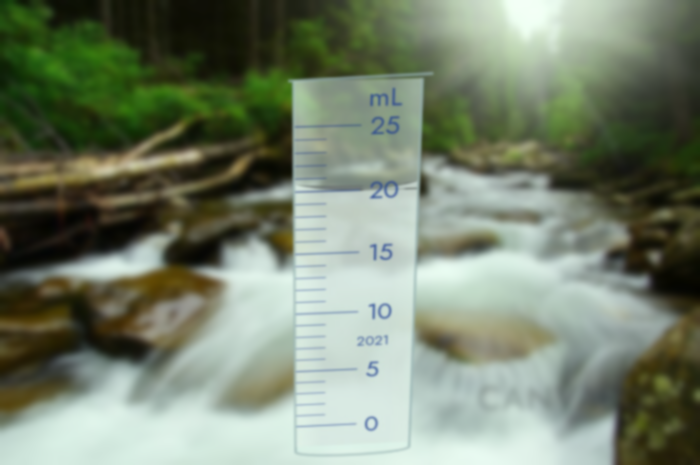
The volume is 20 (mL)
